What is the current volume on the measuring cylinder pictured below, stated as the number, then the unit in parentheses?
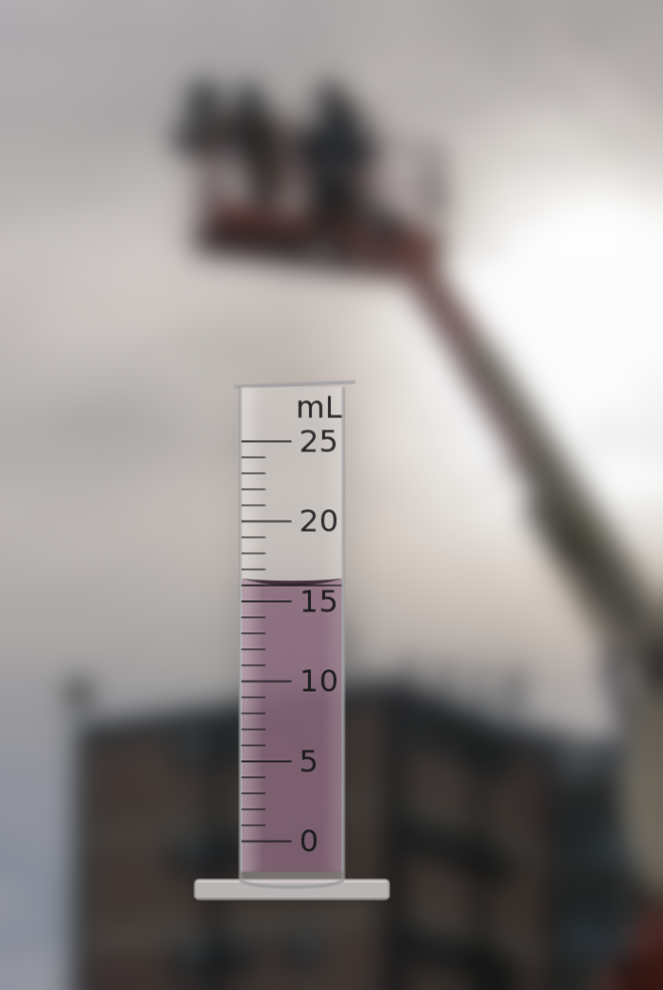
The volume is 16 (mL)
